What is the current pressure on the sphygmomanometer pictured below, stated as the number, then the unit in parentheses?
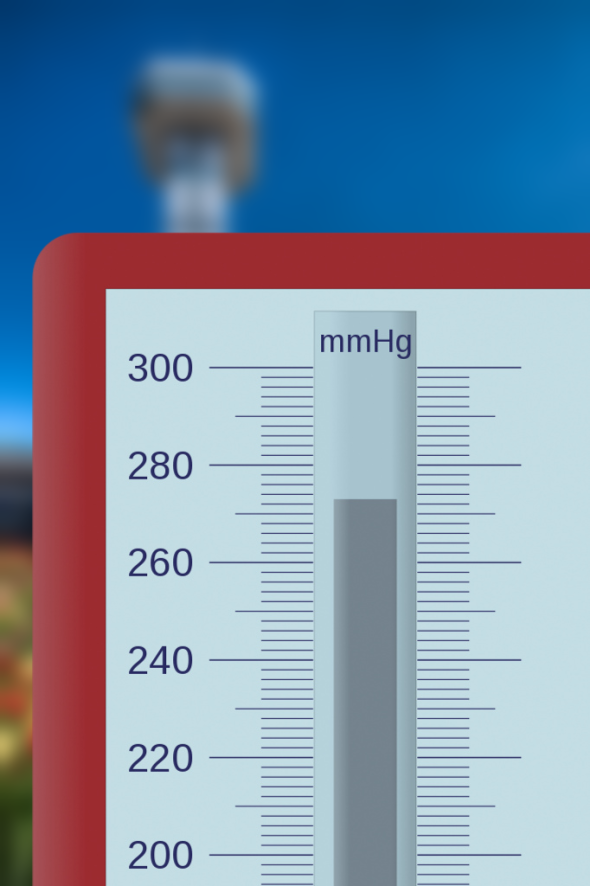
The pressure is 273 (mmHg)
